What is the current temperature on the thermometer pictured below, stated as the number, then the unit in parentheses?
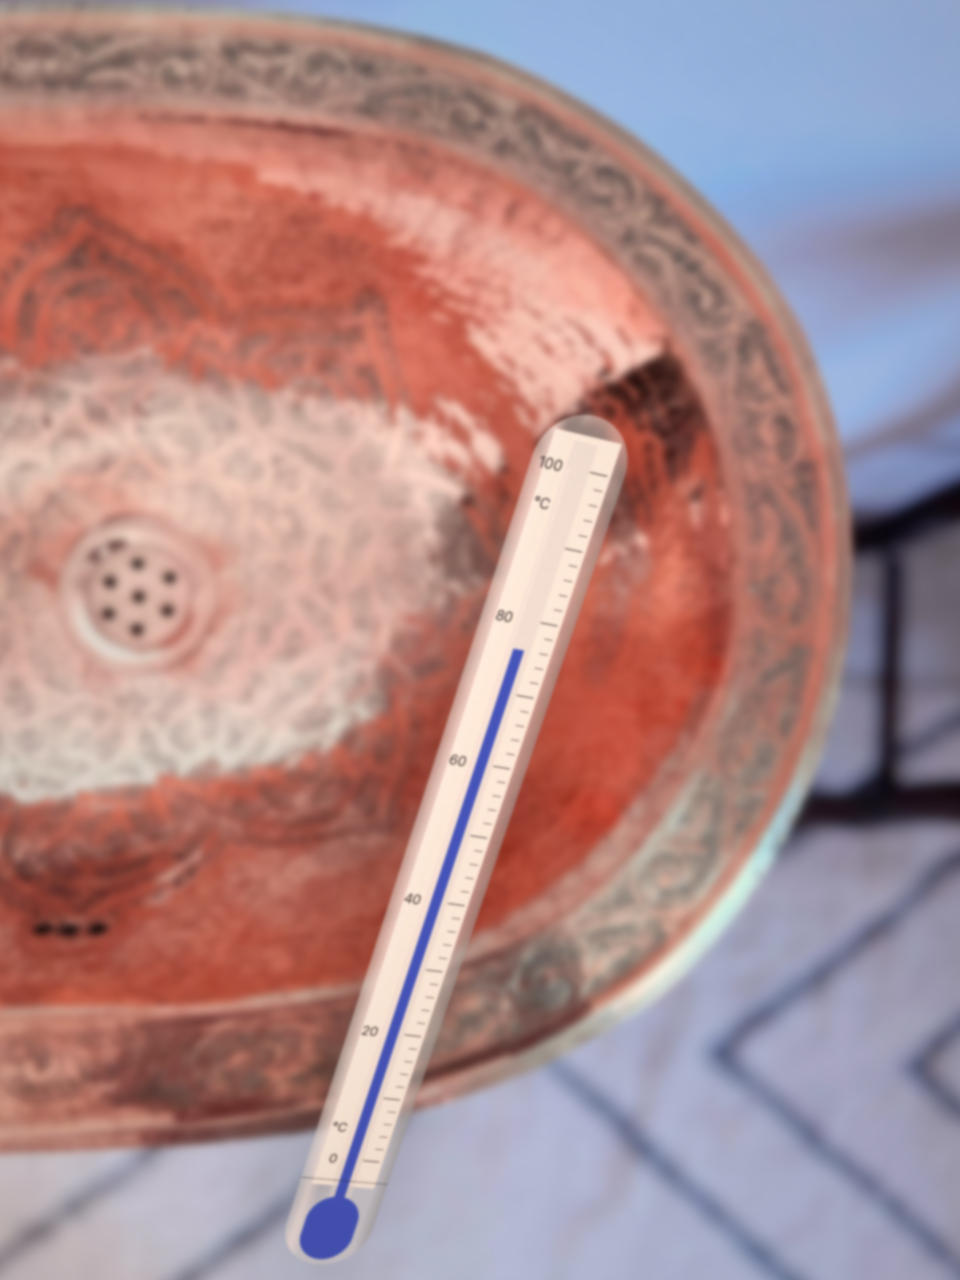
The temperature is 76 (°C)
